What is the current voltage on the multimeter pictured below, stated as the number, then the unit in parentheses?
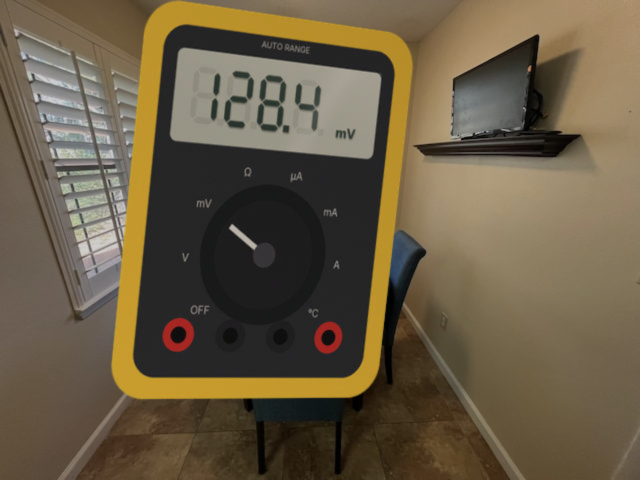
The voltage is 128.4 (mV)
